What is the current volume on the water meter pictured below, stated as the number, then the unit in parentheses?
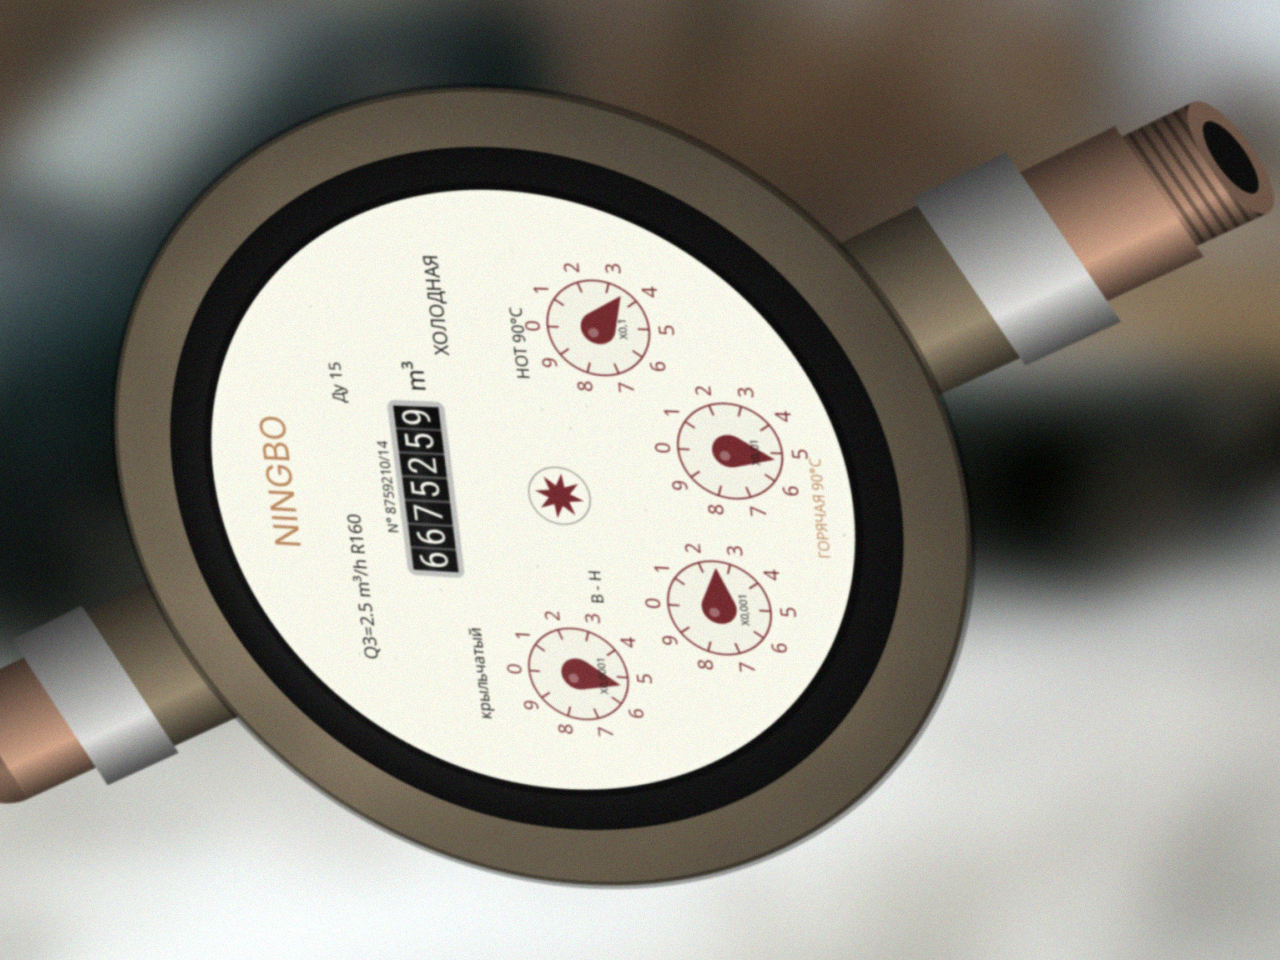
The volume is 6675259.3525 (m³)
